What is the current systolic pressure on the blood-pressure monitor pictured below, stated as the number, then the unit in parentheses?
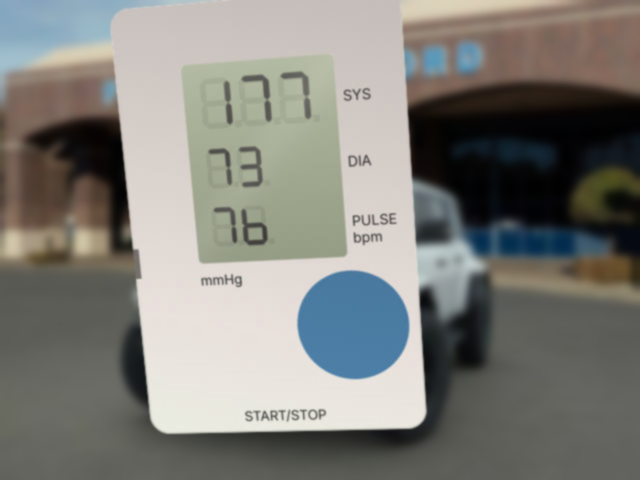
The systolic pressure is 177 (mmHg)
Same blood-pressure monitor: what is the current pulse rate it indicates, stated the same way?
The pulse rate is 76 (bpm)
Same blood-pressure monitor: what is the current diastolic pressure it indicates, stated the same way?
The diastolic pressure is 73 (mmHg)
